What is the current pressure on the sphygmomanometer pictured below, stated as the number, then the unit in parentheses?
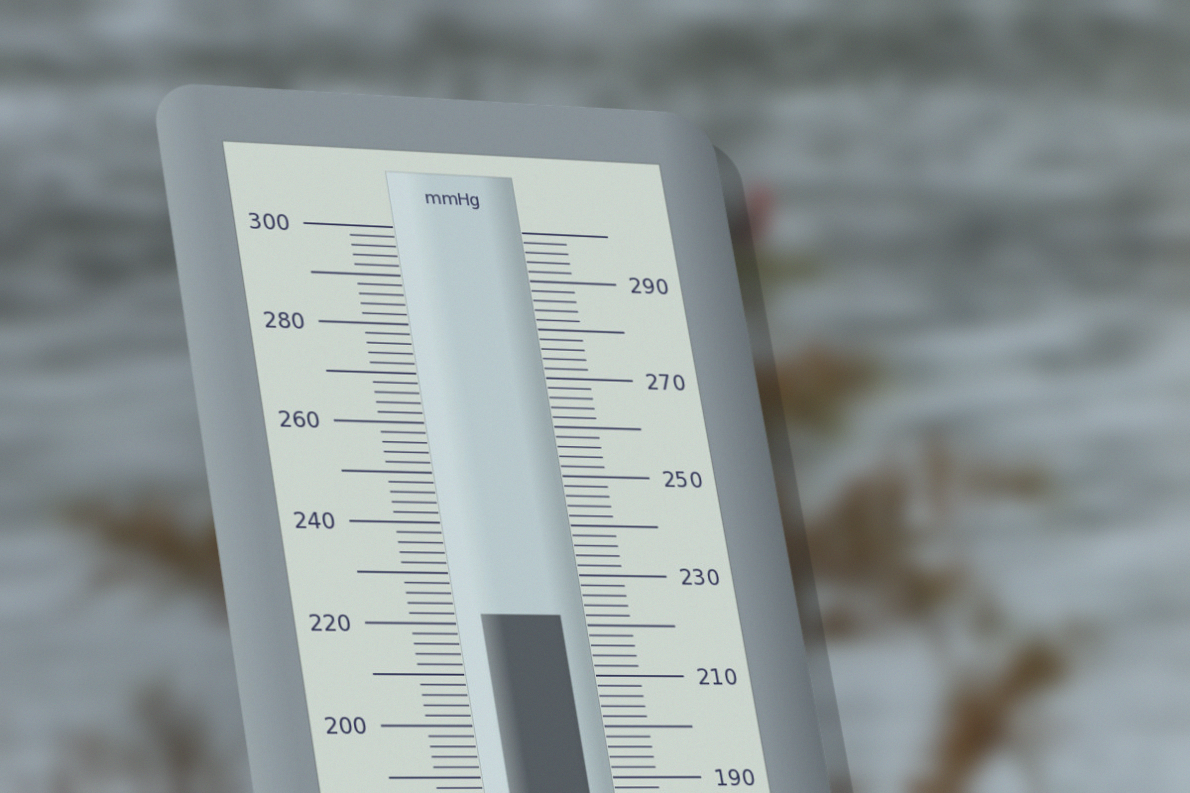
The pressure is 222 (mmHg)
